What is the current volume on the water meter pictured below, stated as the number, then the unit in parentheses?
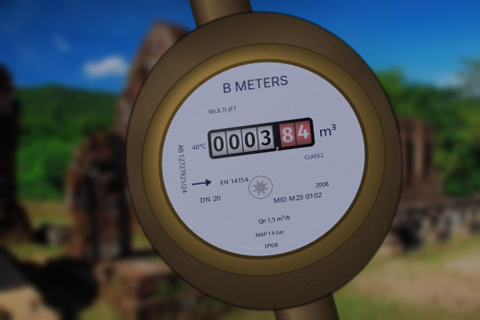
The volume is 3.84 (m³)
